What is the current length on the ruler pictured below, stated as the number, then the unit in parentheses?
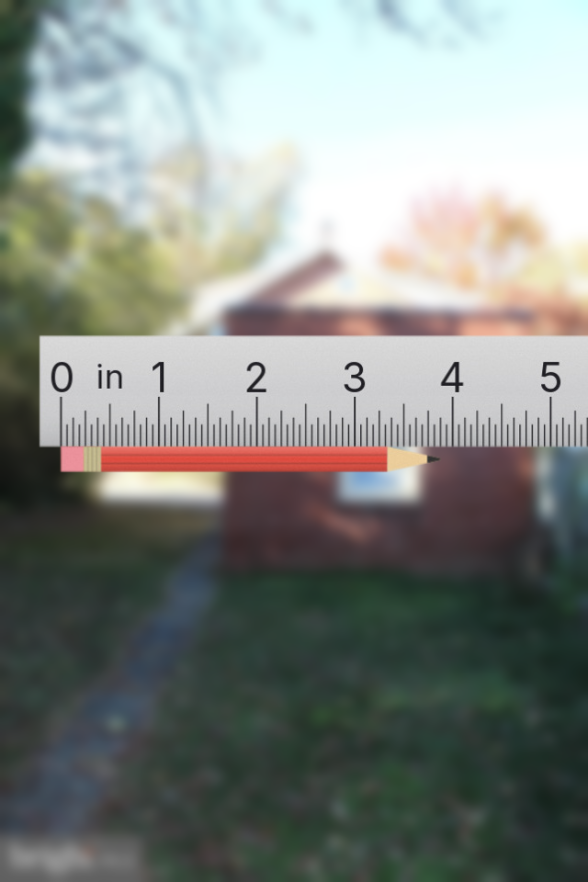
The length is 3.875 (in)
